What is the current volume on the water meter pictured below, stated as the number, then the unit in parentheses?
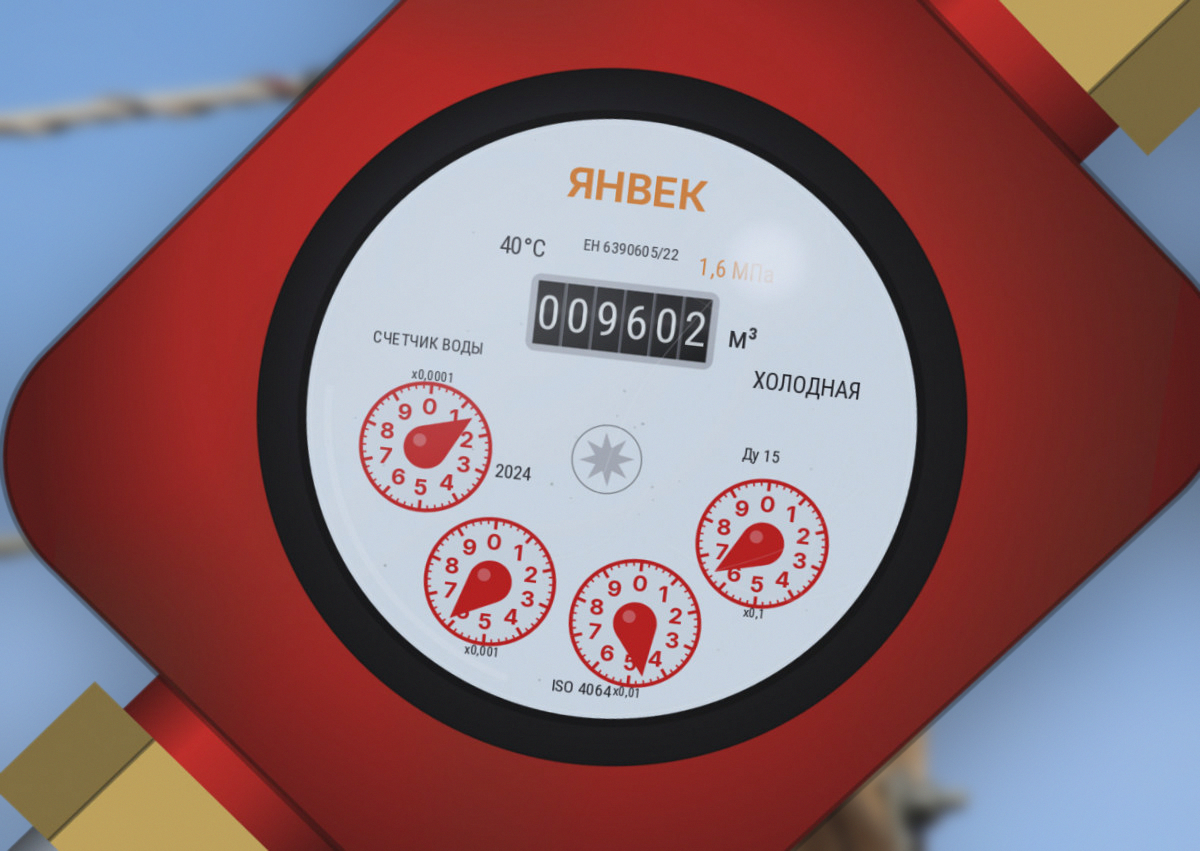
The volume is 9602.6461 (m³)
